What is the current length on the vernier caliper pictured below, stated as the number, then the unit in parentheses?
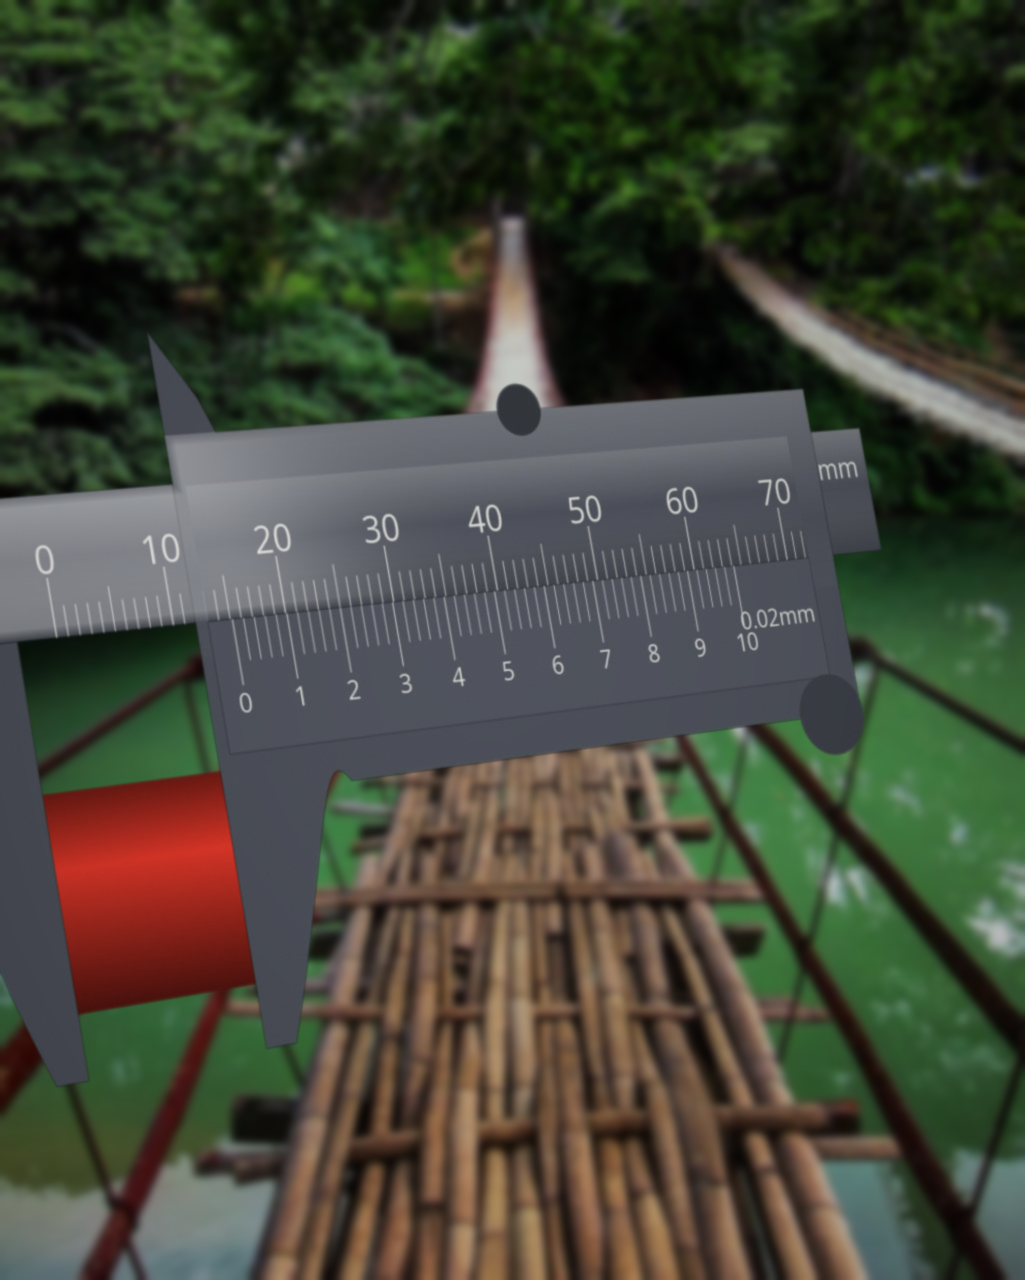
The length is 15.2 (mm)
